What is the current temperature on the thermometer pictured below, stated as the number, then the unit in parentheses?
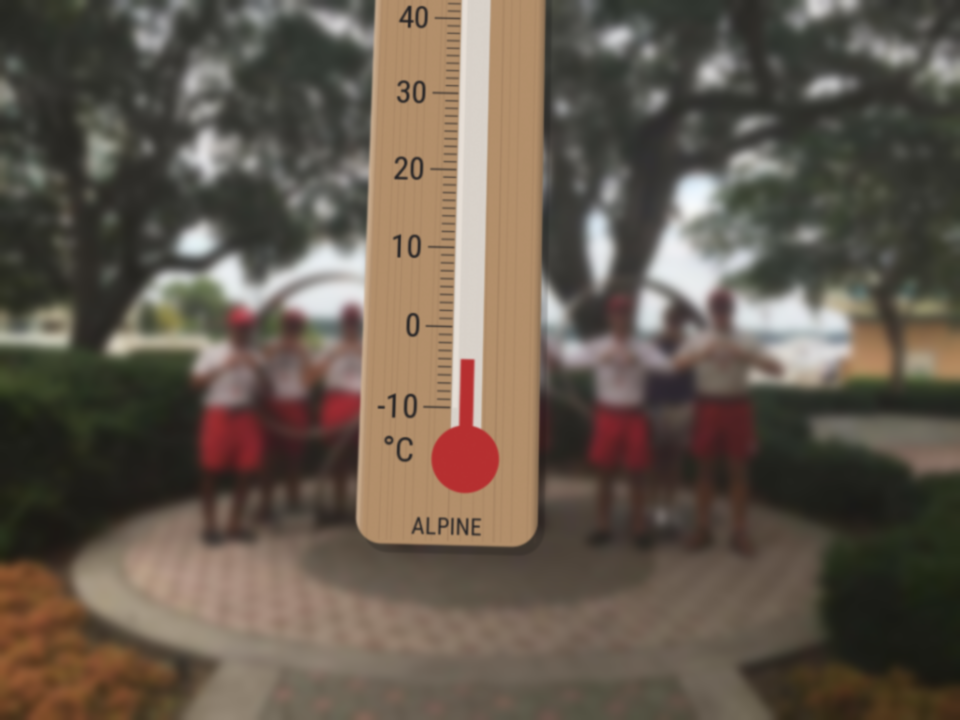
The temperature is -4 (°C)
